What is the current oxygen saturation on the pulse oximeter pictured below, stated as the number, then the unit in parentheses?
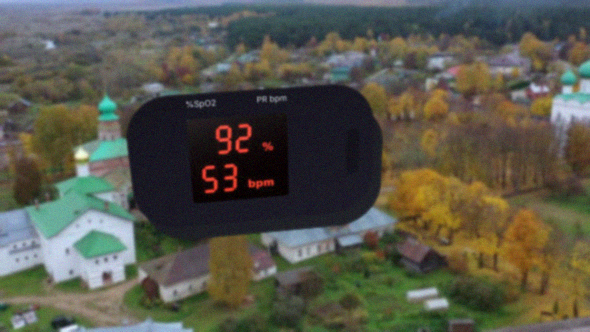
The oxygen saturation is 92 (%)
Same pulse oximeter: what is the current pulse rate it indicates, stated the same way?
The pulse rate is 53 (bpm)
